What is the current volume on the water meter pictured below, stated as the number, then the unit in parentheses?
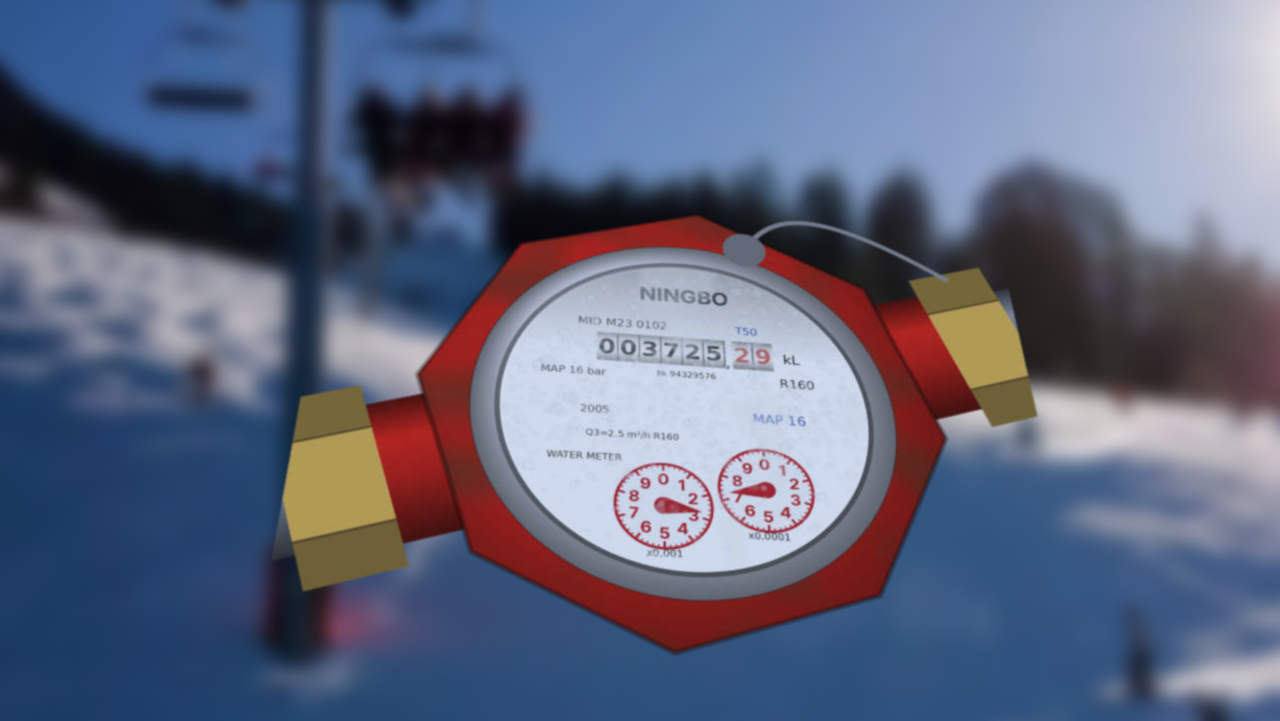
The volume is 3725.2927 (kL)
